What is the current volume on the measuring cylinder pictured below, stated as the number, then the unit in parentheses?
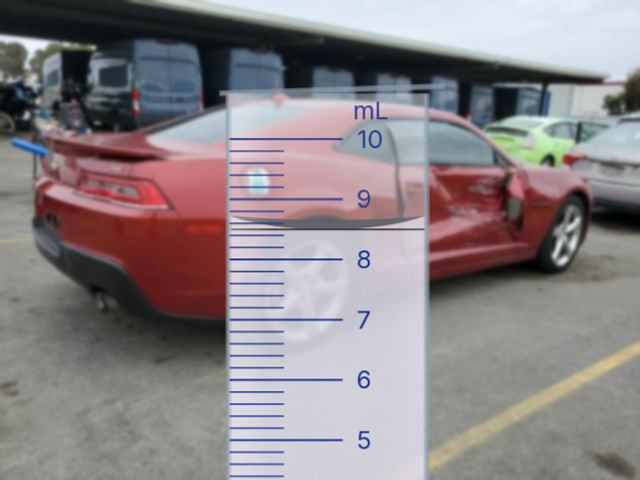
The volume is 8.5 (mL)
